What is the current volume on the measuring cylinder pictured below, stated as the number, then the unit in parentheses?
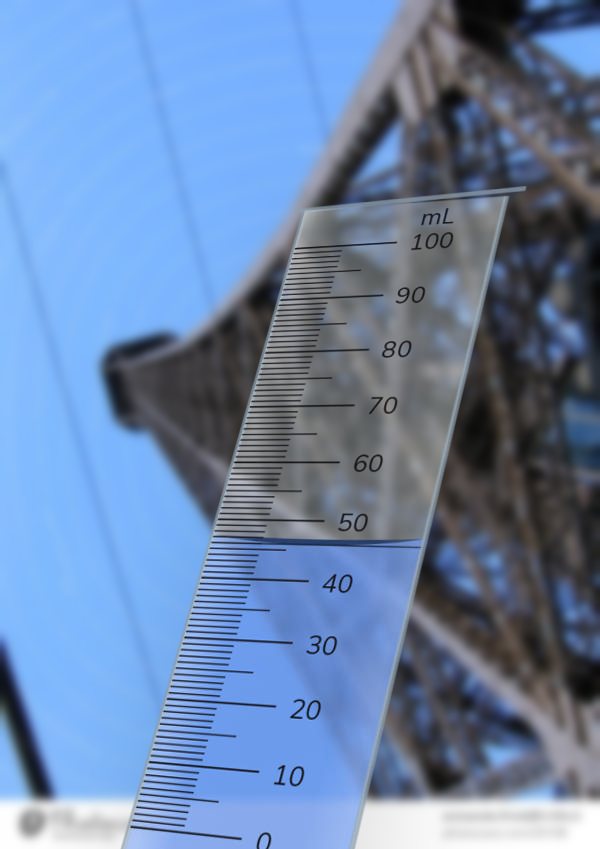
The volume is 46 (mL)
